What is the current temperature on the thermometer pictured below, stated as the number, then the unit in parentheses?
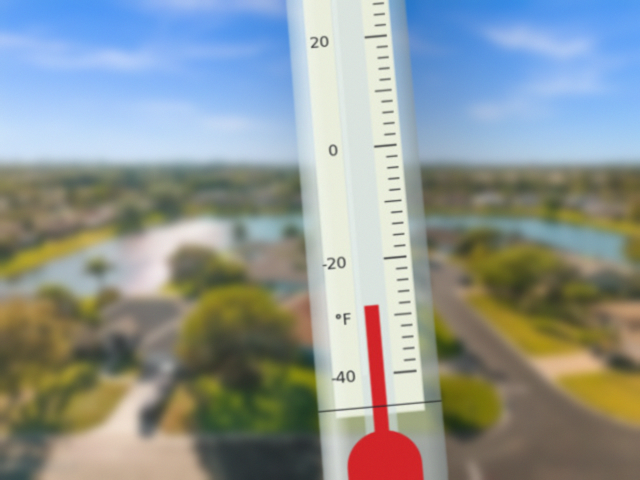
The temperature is -28 (°F)
